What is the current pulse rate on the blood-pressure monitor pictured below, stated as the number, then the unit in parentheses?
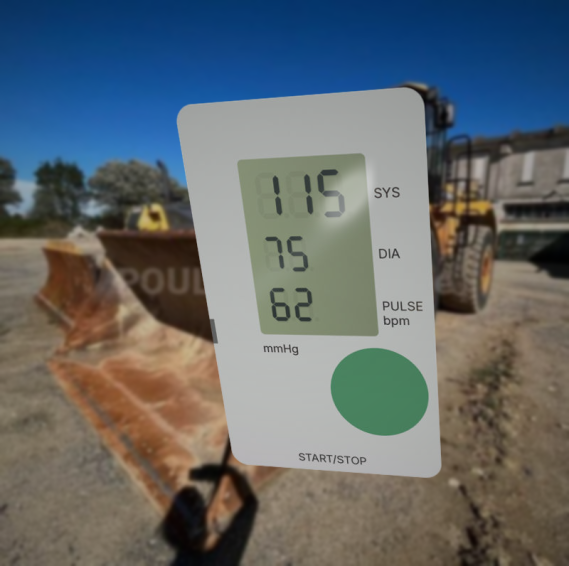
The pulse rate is 62 (bpm)
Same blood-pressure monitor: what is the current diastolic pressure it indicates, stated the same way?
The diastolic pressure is 75 (mmHg)
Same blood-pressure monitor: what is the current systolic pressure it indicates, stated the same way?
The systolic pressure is 115 (mmHg)
